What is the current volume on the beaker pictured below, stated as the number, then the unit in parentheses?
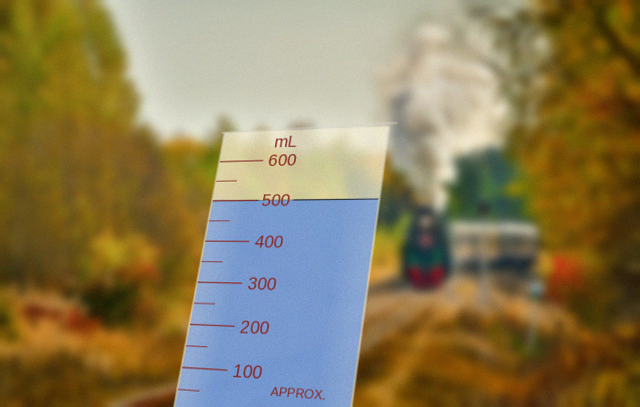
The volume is 500 (mL)
